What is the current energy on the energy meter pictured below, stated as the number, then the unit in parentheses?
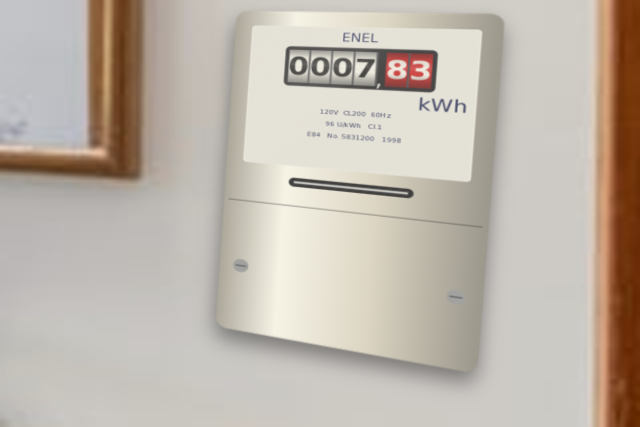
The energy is 7.83 (kWh)
